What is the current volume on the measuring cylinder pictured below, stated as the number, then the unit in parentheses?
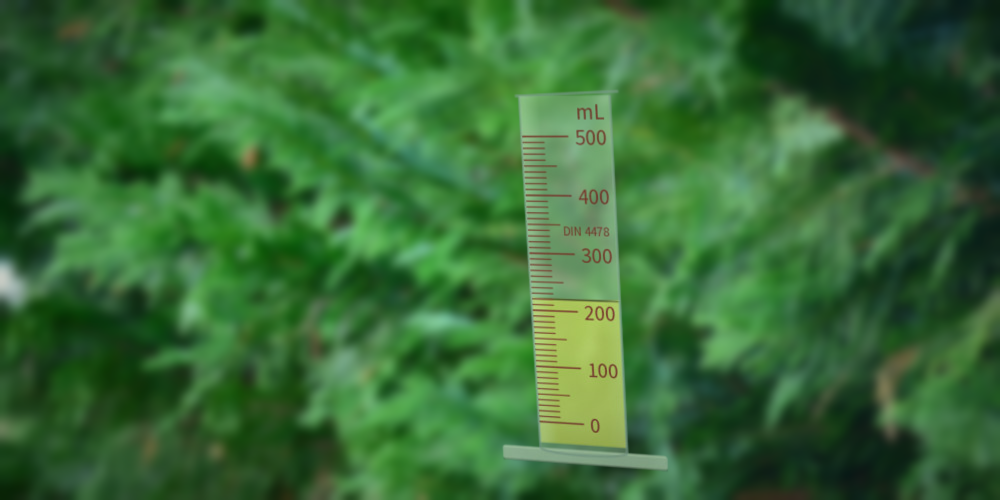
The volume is 220 (mL)
